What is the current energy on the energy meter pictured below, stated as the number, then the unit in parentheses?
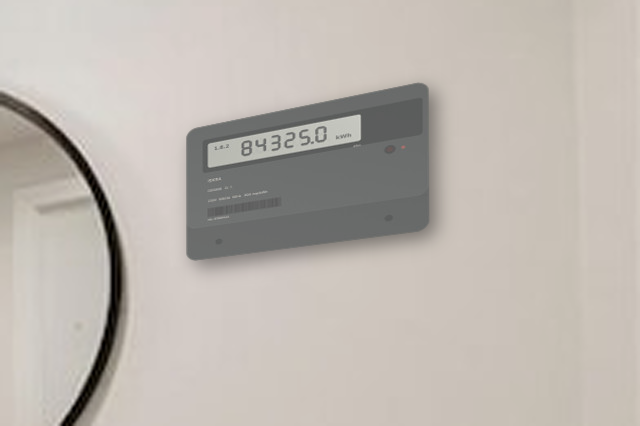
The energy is 84325.0 (kWh)
